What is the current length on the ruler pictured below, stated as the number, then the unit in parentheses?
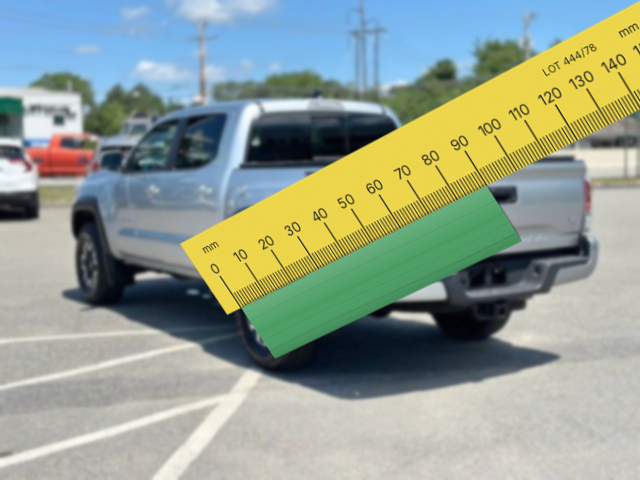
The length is 90 (mm)
